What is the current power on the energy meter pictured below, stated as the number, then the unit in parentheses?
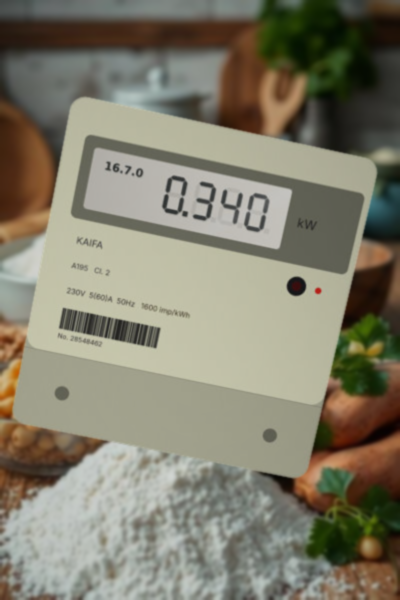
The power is 0.340 (kW)
